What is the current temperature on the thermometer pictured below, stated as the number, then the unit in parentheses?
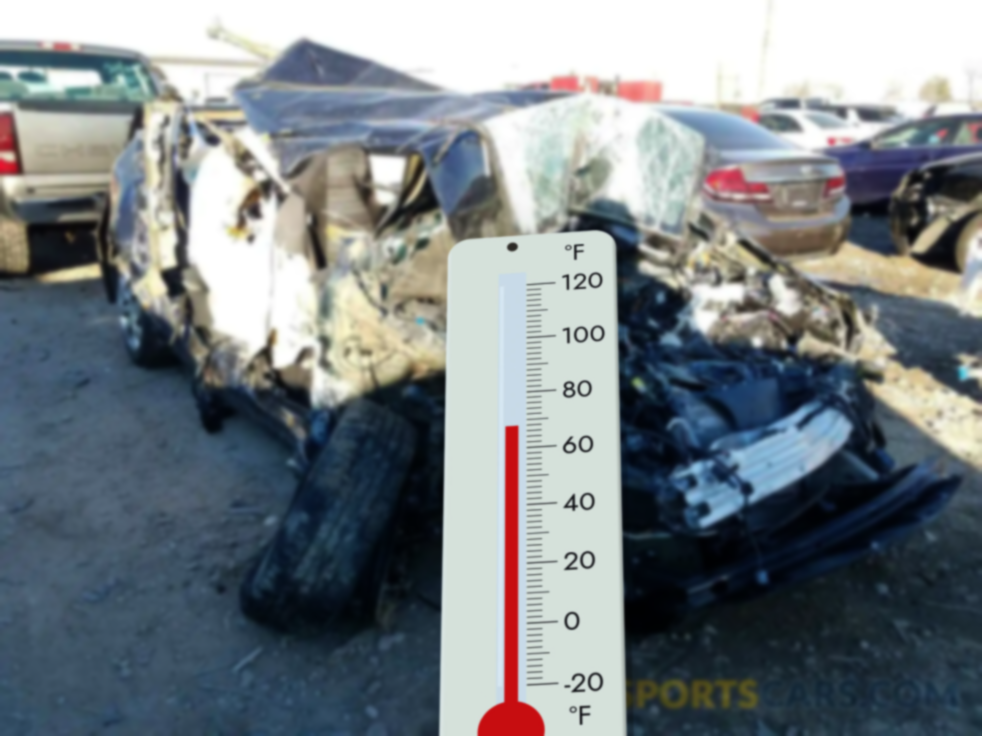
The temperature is 68 (°F)
